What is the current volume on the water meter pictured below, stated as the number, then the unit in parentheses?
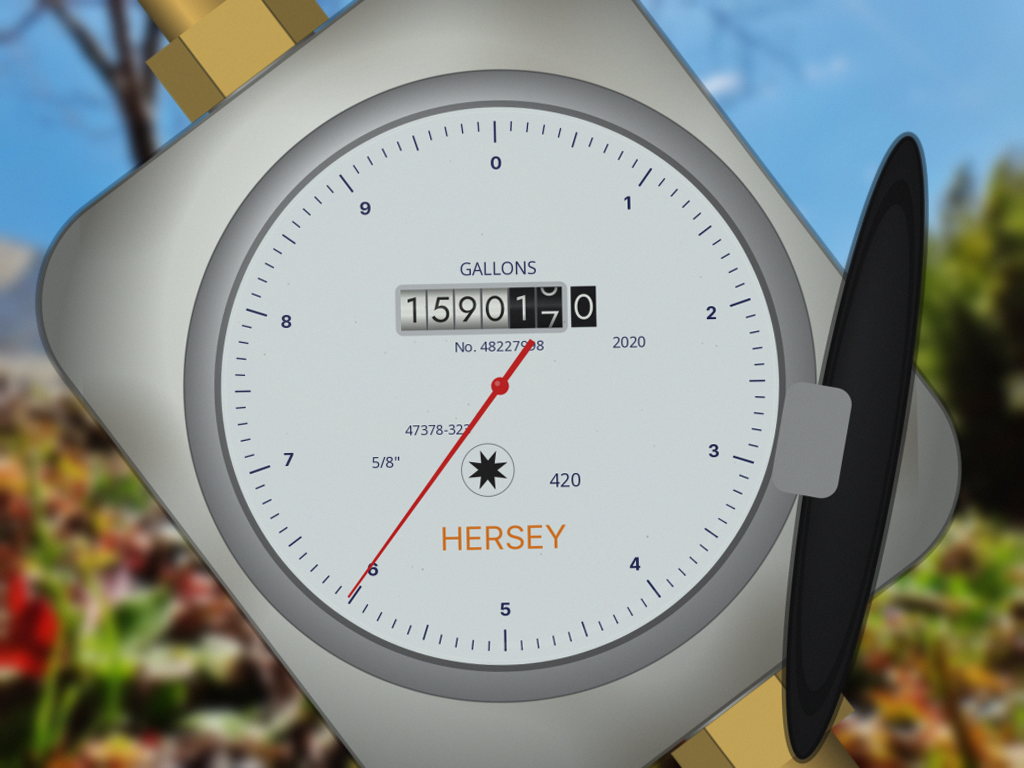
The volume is 1590166.0 (gal)
